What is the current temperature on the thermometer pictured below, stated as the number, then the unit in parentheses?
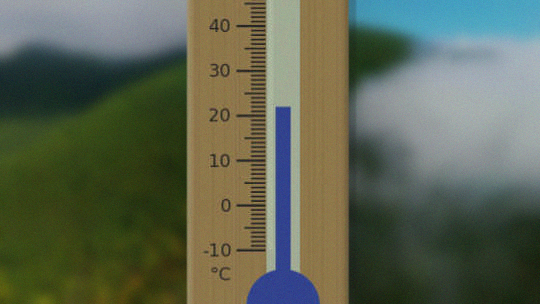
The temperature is 22 (°C)
